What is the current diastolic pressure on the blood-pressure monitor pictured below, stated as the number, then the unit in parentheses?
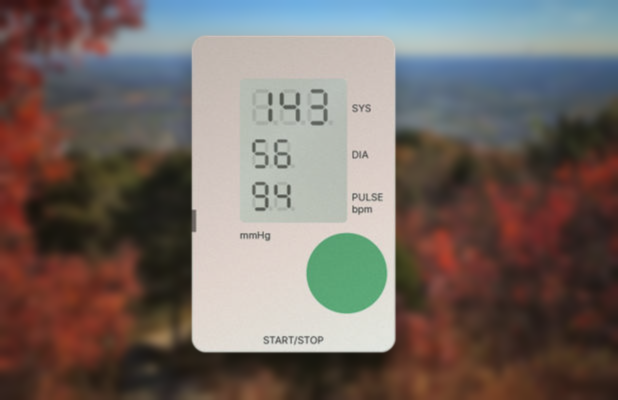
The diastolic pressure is 56 (mmHg)
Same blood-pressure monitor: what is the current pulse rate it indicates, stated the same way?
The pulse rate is 94 (bpm)
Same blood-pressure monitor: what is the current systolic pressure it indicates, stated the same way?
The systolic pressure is 143 (mmHg)
